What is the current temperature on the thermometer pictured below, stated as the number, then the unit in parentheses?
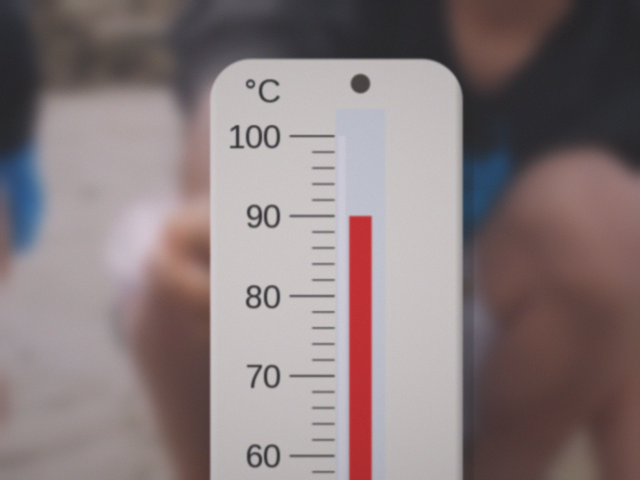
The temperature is 90 (°C)
